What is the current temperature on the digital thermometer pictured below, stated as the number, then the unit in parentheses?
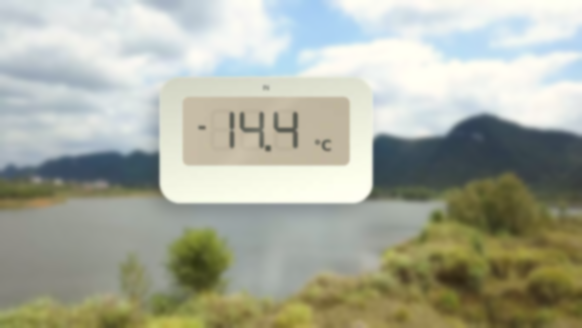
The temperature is -14.4 (°C)
